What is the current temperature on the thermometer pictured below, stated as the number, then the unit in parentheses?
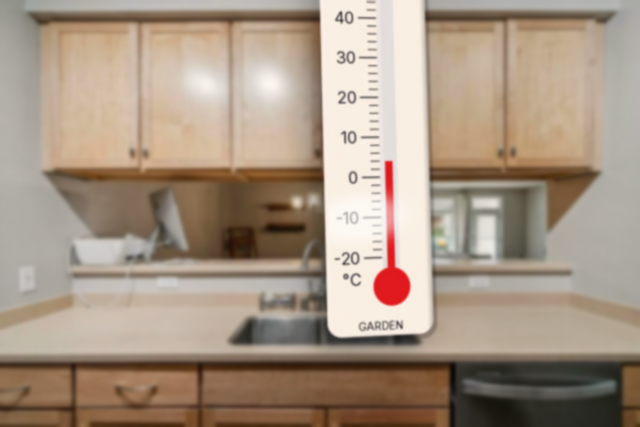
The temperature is 4 (°C)
